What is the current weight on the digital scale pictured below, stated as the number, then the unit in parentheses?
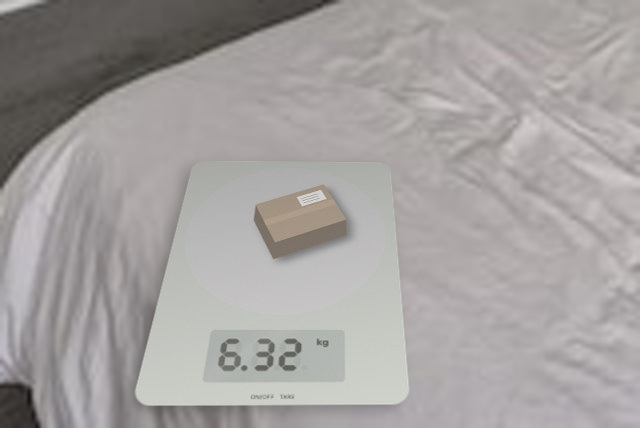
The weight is 6.32 (kg)
